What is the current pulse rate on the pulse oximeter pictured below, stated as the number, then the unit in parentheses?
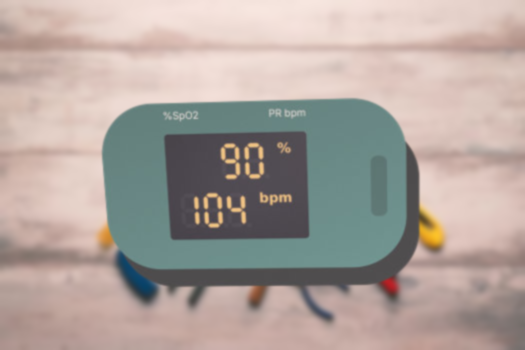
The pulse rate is 104 (bpm)
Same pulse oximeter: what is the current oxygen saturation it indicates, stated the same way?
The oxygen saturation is 90 (%)
